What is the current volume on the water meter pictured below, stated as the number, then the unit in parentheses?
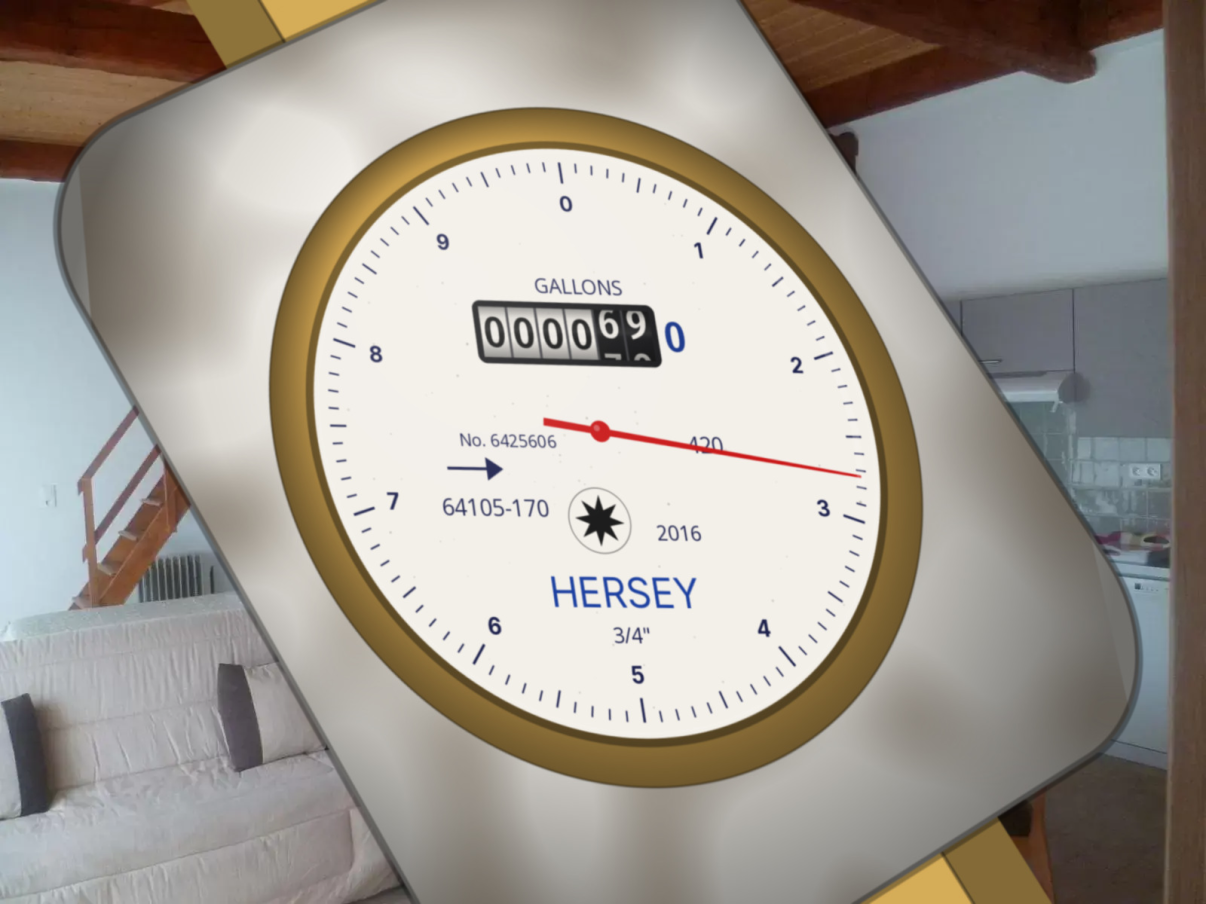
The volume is 692.7 (gal)
